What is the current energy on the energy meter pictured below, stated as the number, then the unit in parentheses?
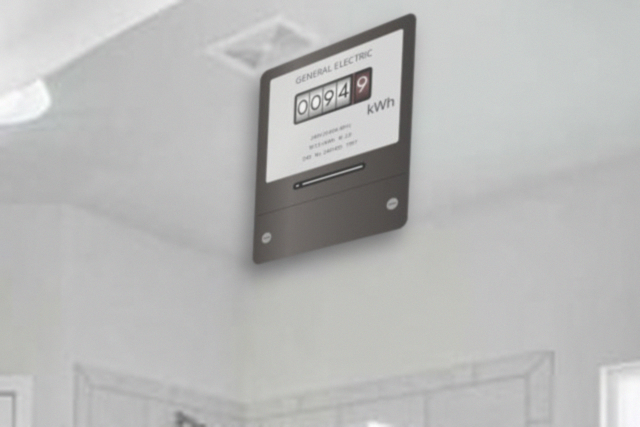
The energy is 94.9 (kWh)
